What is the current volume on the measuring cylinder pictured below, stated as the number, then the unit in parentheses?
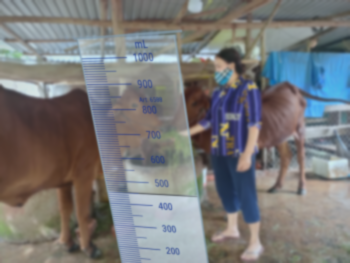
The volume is 450 (mL)
